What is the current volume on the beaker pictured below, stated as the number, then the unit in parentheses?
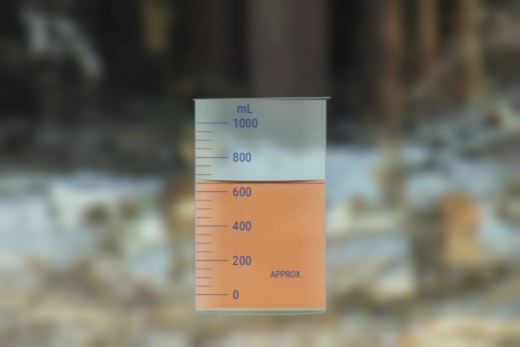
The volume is 650 (mL)
